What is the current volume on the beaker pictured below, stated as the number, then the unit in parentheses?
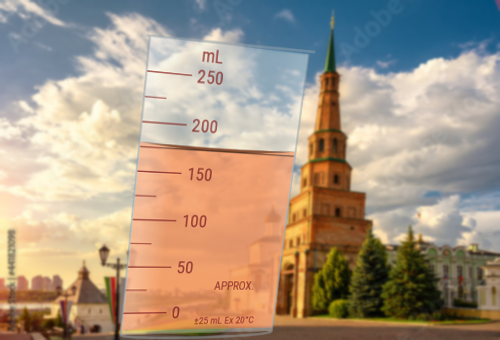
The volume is 175 (mL)
